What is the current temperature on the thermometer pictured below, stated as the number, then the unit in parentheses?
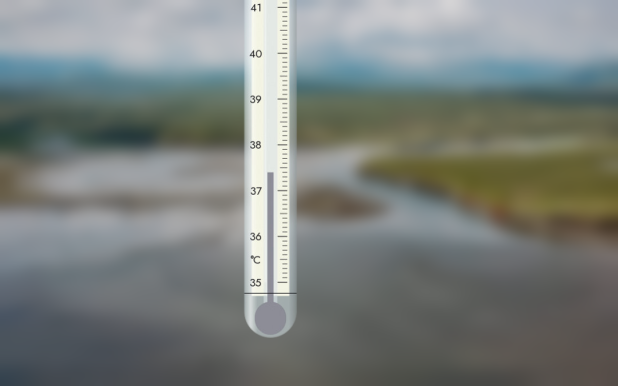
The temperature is 37.4 (°C)
